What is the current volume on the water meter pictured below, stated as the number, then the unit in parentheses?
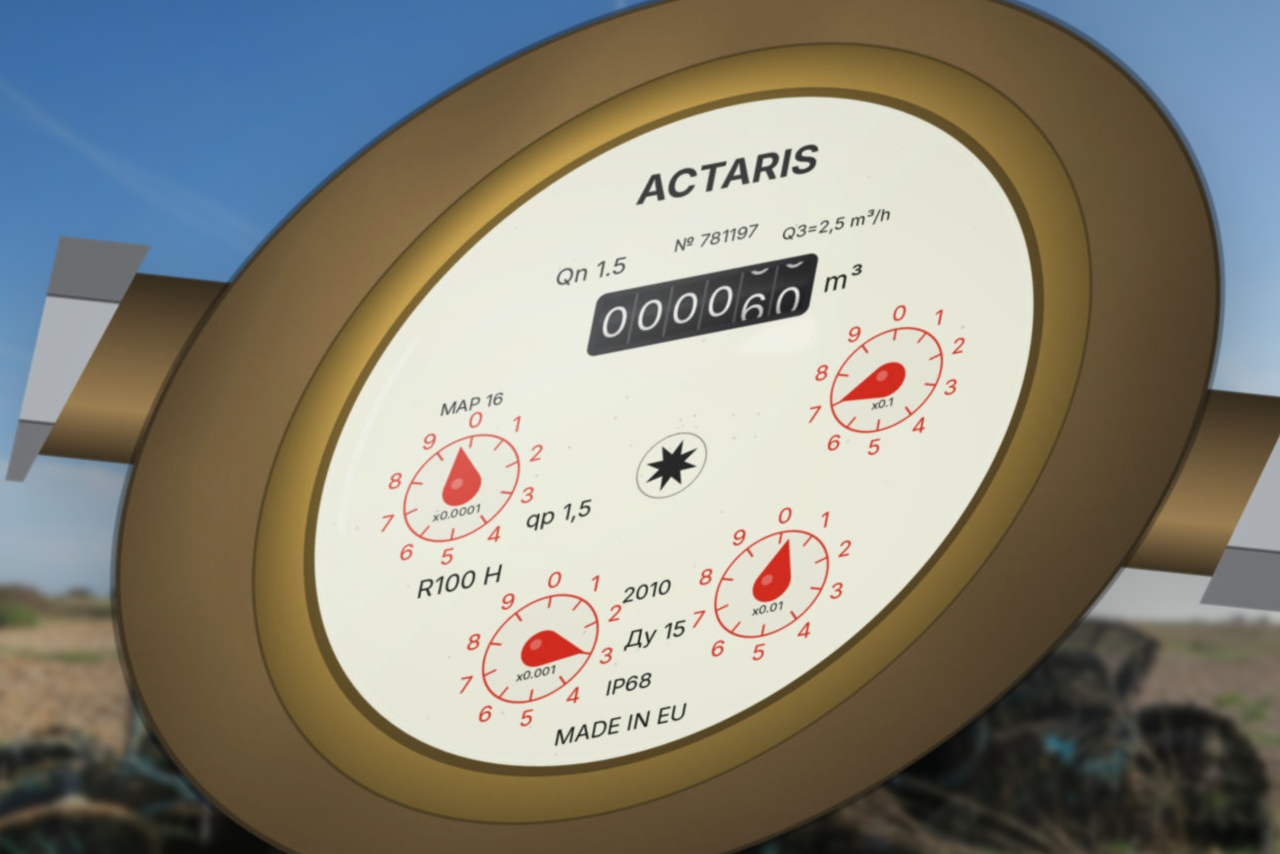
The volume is 59.7029 (m³)
